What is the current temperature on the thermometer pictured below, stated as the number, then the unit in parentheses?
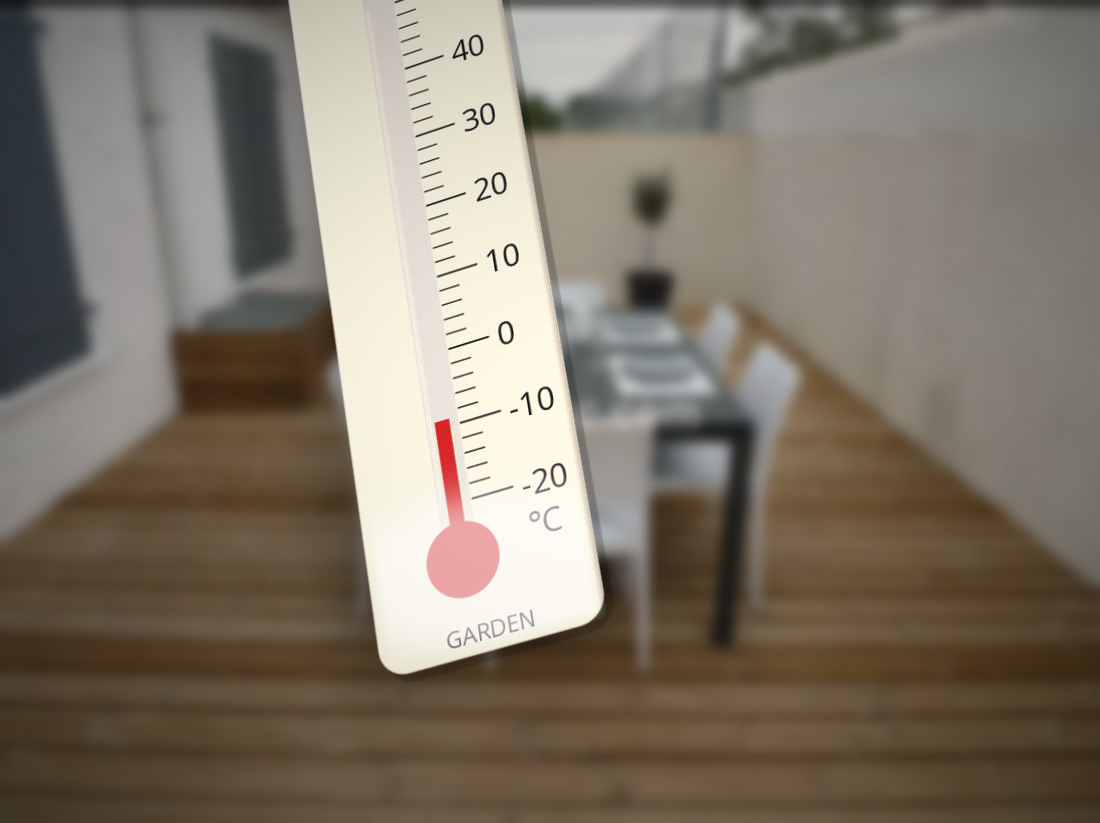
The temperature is -9 (°C)
